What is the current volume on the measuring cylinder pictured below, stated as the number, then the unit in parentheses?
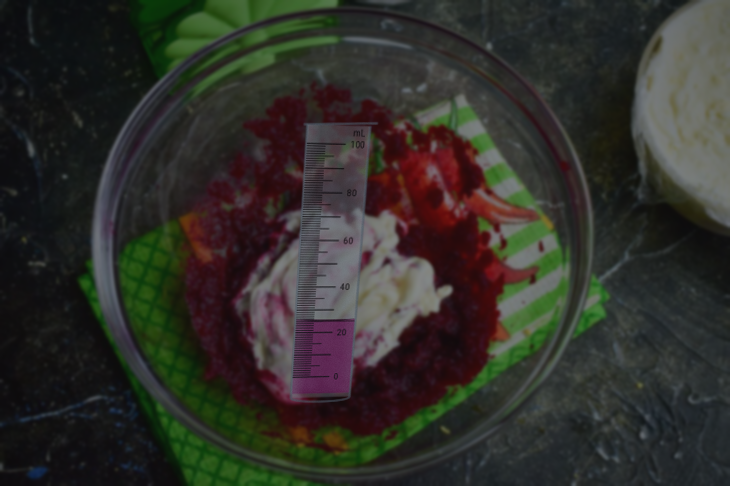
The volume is 25 (mL)
